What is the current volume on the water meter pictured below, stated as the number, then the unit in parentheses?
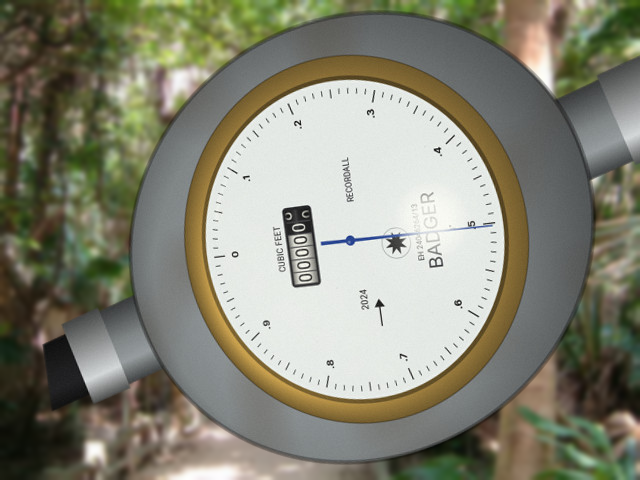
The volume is 8.50 (ft³)
